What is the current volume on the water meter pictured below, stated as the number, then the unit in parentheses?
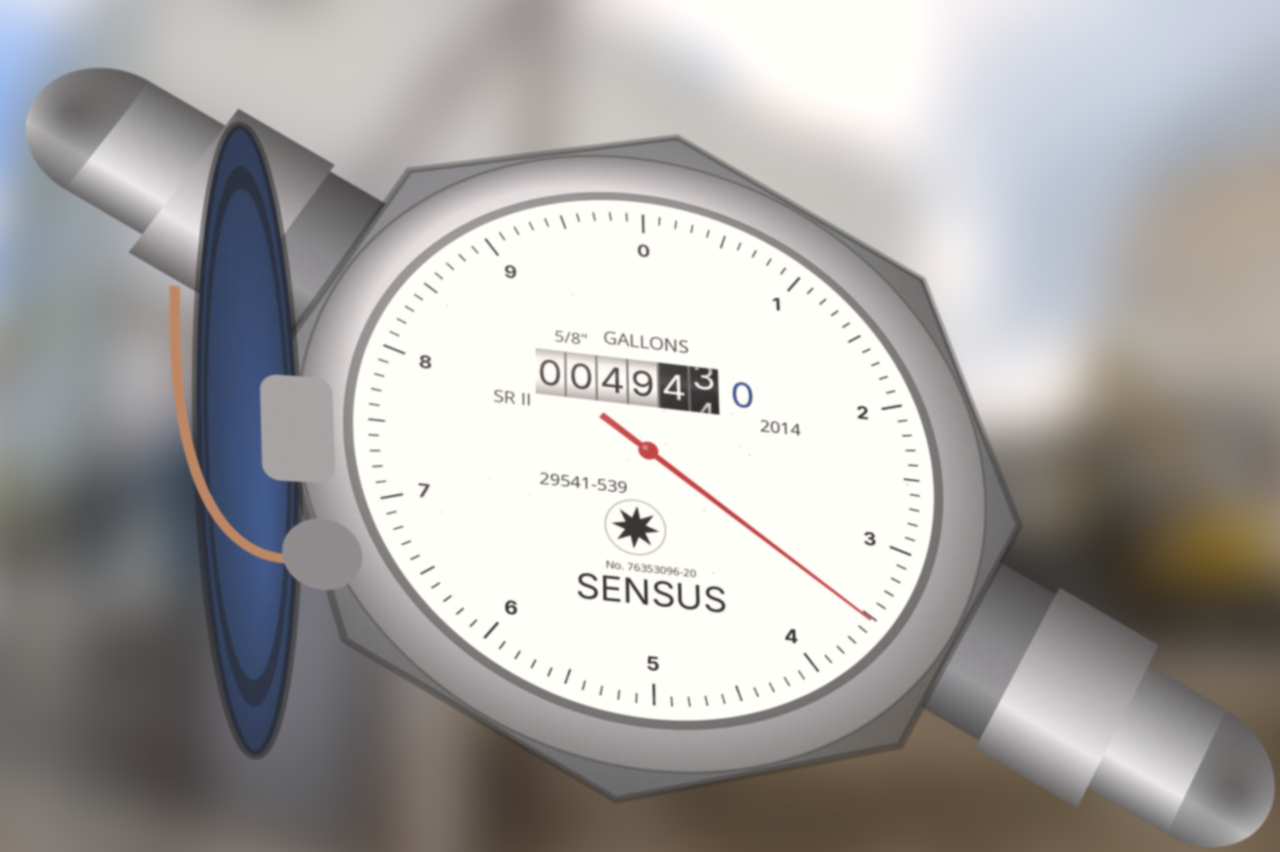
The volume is 49433.5 (gal)
